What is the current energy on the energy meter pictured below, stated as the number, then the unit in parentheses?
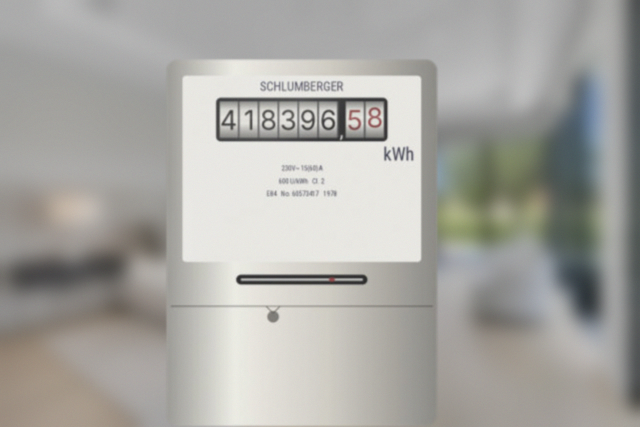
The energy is 418396.58 (kWh)
